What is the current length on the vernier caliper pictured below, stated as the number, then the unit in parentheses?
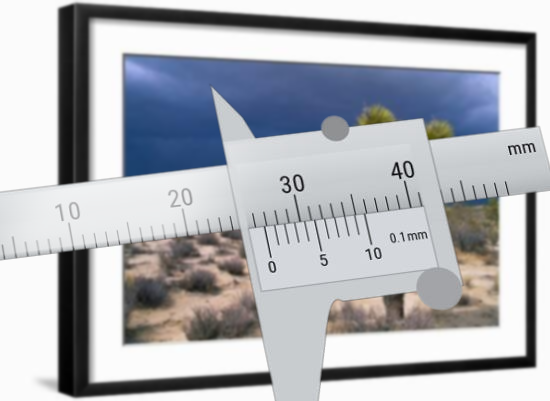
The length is 26.8 (mm)
